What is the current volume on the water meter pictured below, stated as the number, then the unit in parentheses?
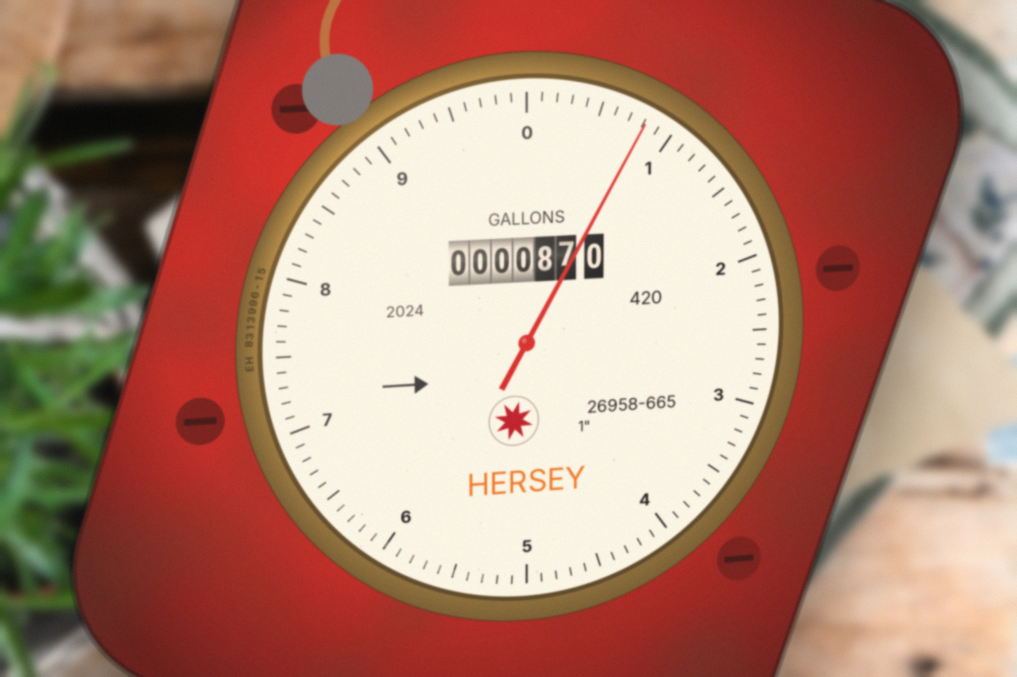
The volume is 870.8 (gal)
